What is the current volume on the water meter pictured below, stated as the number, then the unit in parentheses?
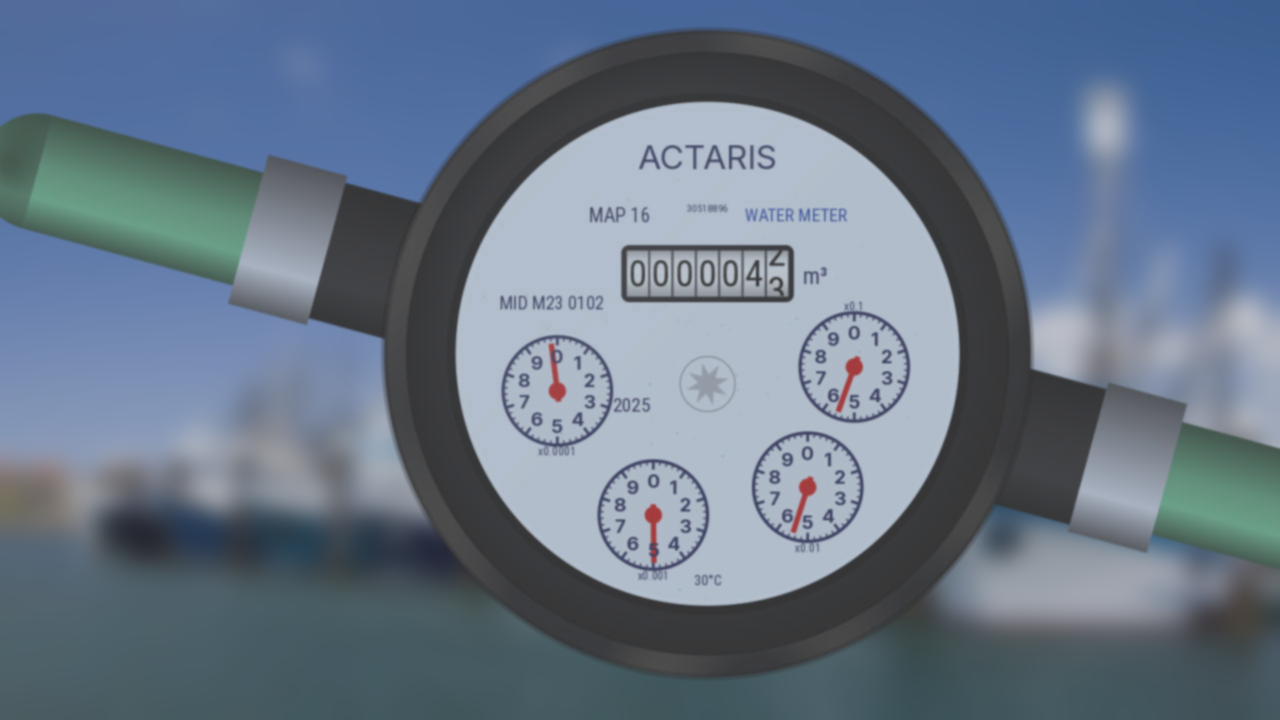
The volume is 42.5549 (m³)
